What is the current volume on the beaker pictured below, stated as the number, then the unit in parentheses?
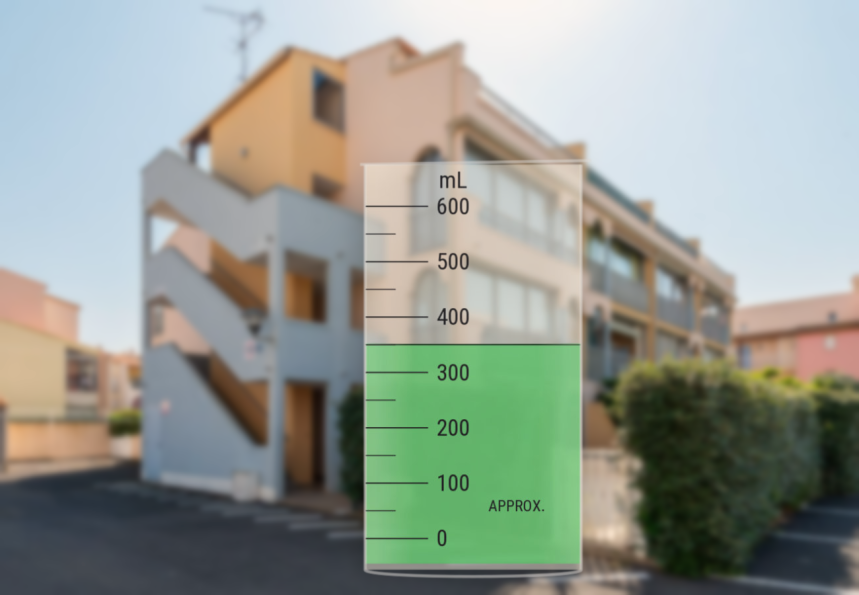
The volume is 350 (mL)
